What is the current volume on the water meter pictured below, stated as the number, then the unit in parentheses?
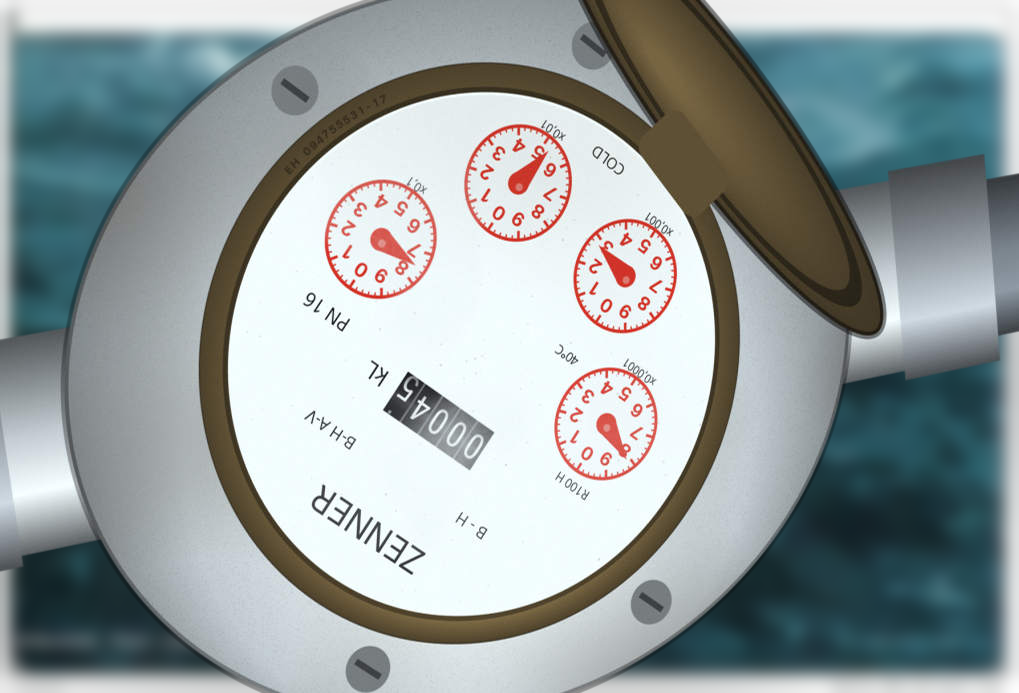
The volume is 44.7528 (kL)
